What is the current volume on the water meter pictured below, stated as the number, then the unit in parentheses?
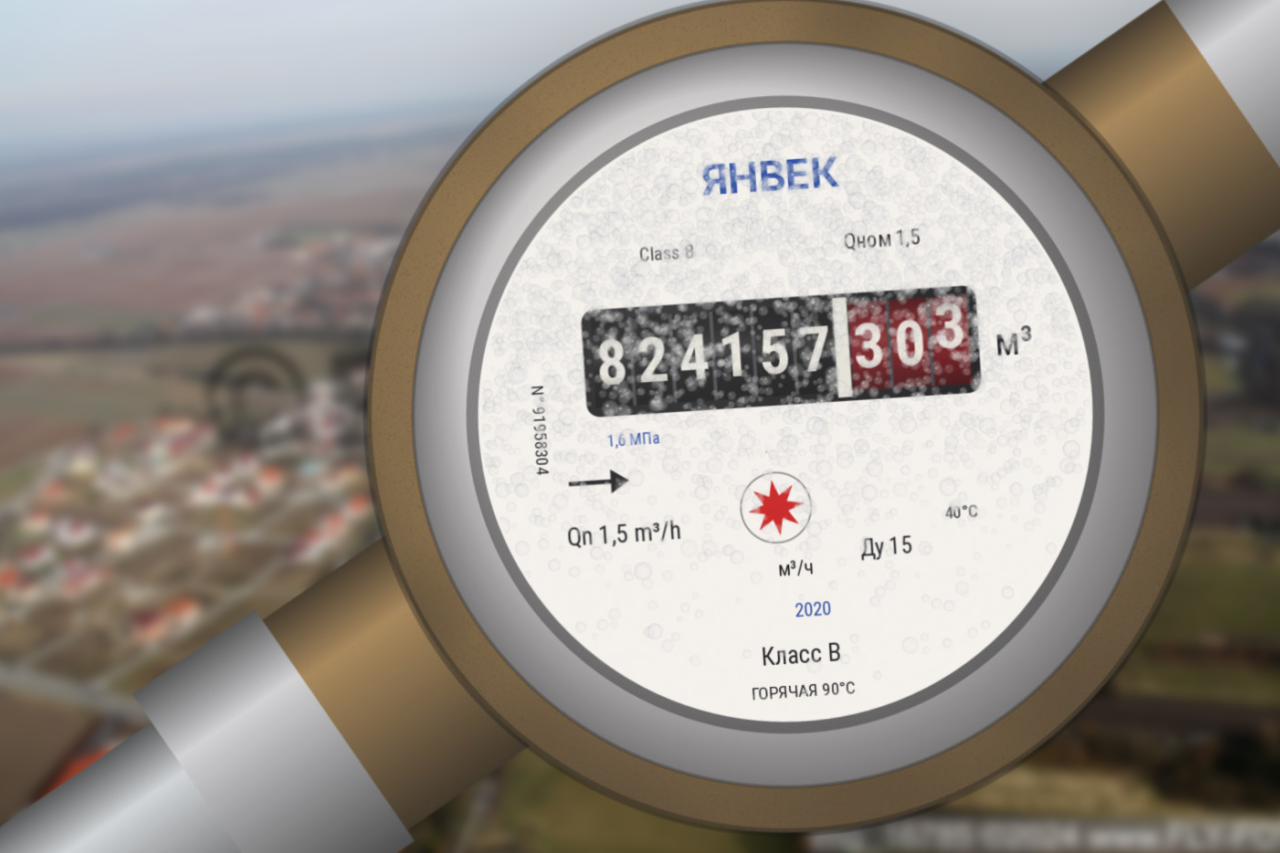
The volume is 824157.303 (m³)
